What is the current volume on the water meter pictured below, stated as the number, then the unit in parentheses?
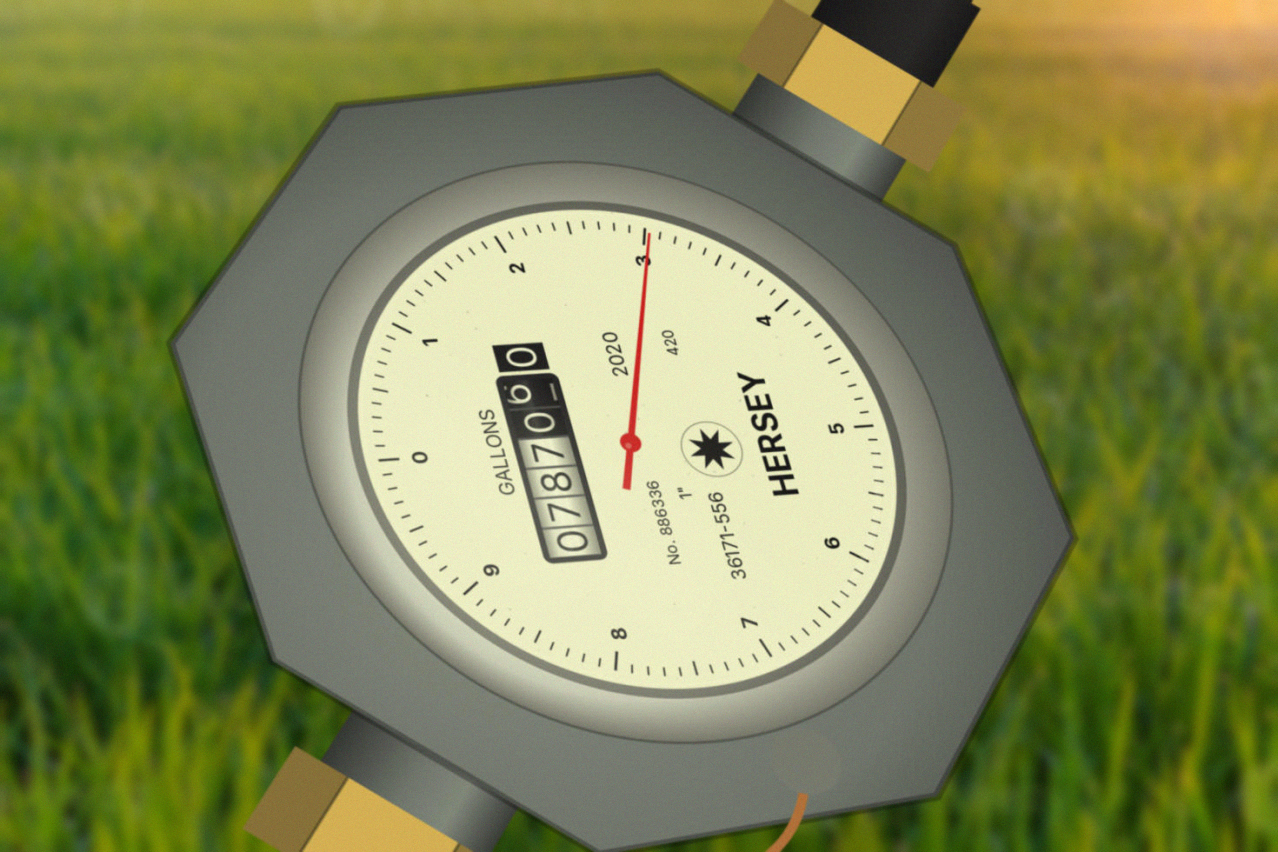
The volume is 787063.0 (gal)
